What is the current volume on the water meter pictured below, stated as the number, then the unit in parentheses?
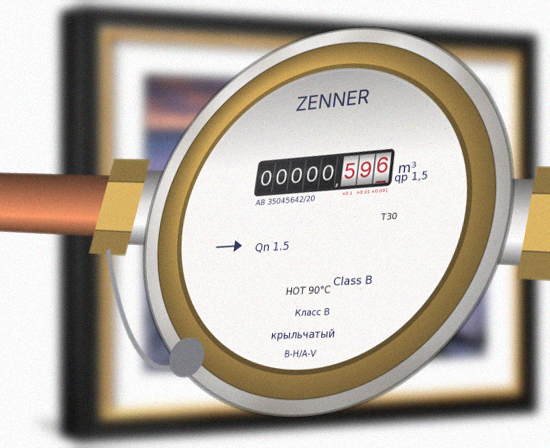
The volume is 0.596 (m³)
